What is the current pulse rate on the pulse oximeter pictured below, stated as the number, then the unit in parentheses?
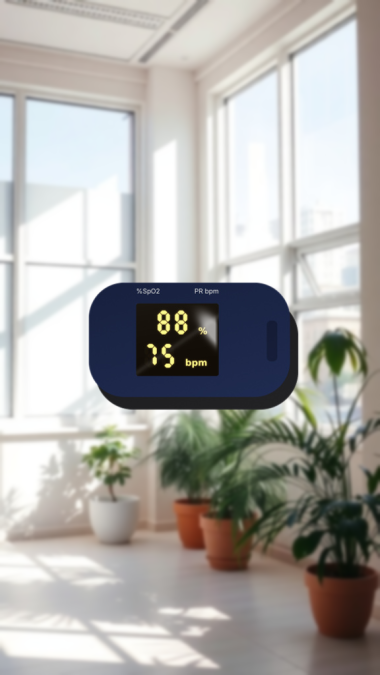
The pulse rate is 75 (bpm)
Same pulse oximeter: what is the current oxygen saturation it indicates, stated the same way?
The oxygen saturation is 88 (%)
